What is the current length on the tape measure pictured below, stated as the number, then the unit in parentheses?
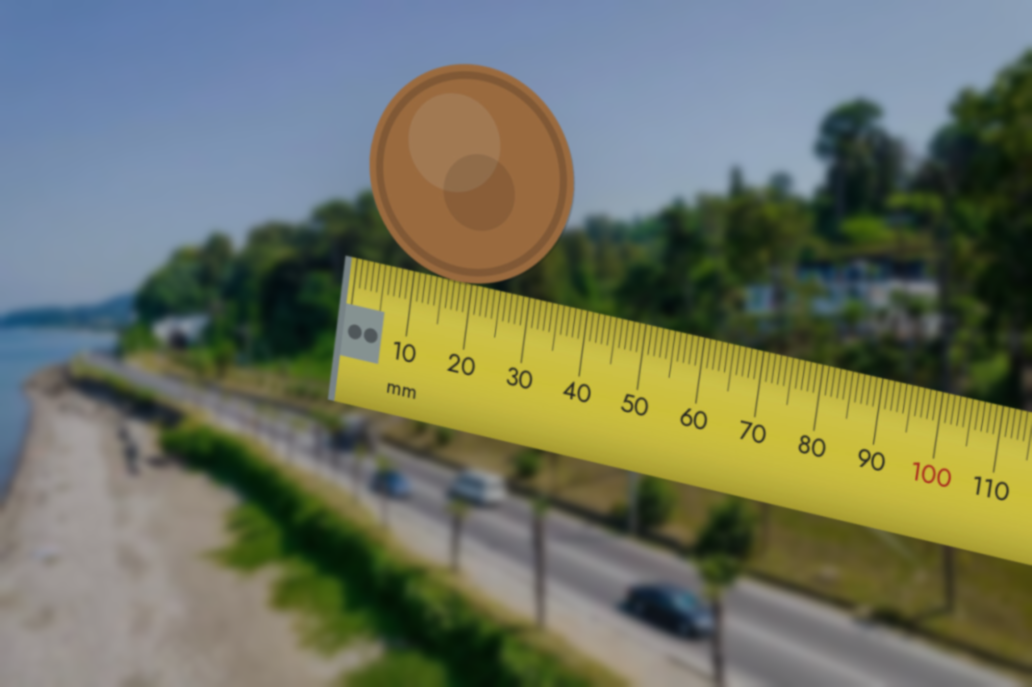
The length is 35 (mm)
